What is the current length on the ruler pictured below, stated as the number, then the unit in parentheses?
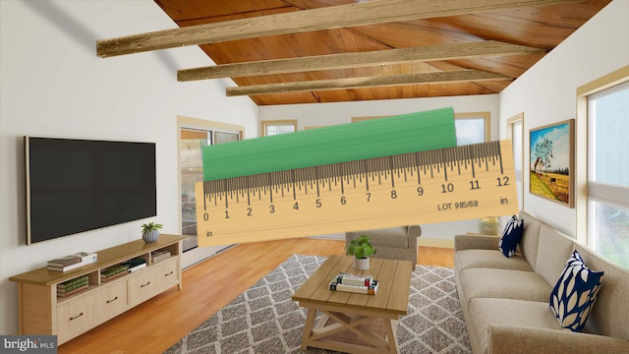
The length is 10.5 (in)
